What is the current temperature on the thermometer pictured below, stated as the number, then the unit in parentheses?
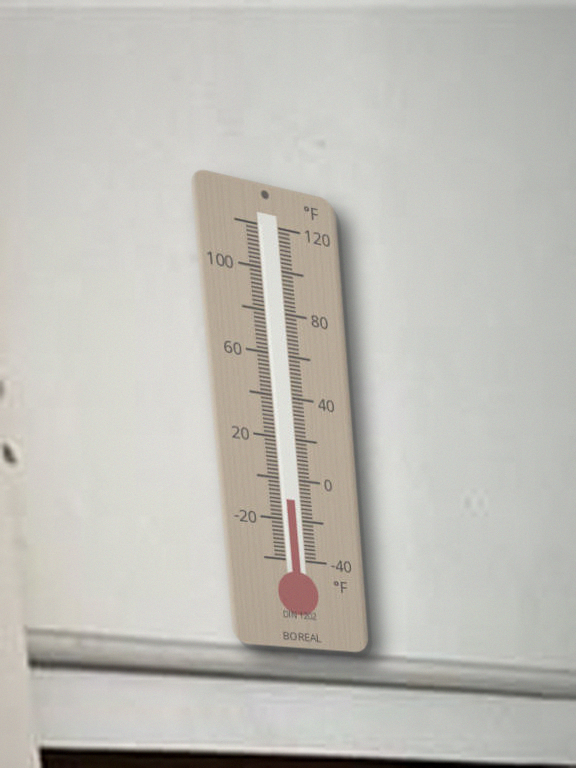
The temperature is -10 (°F)
